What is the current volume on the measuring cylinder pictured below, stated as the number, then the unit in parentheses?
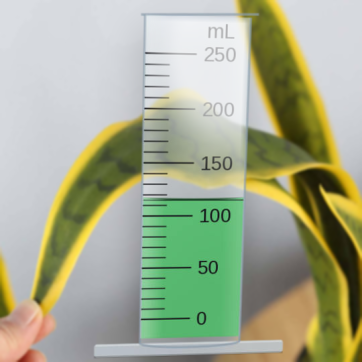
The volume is 115 (mL)
